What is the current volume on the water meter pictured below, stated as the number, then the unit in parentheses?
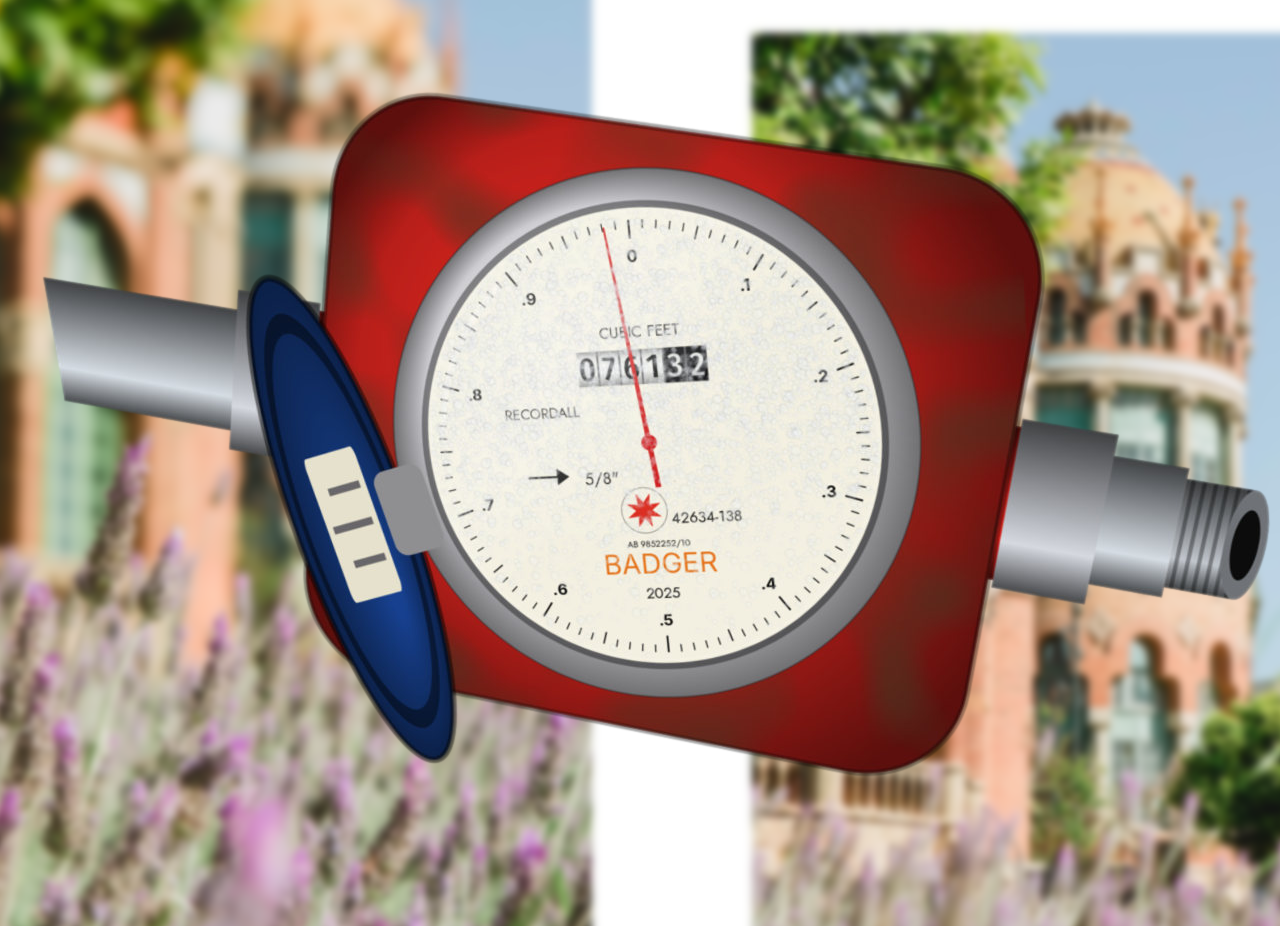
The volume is 76131.98 (ft³)
